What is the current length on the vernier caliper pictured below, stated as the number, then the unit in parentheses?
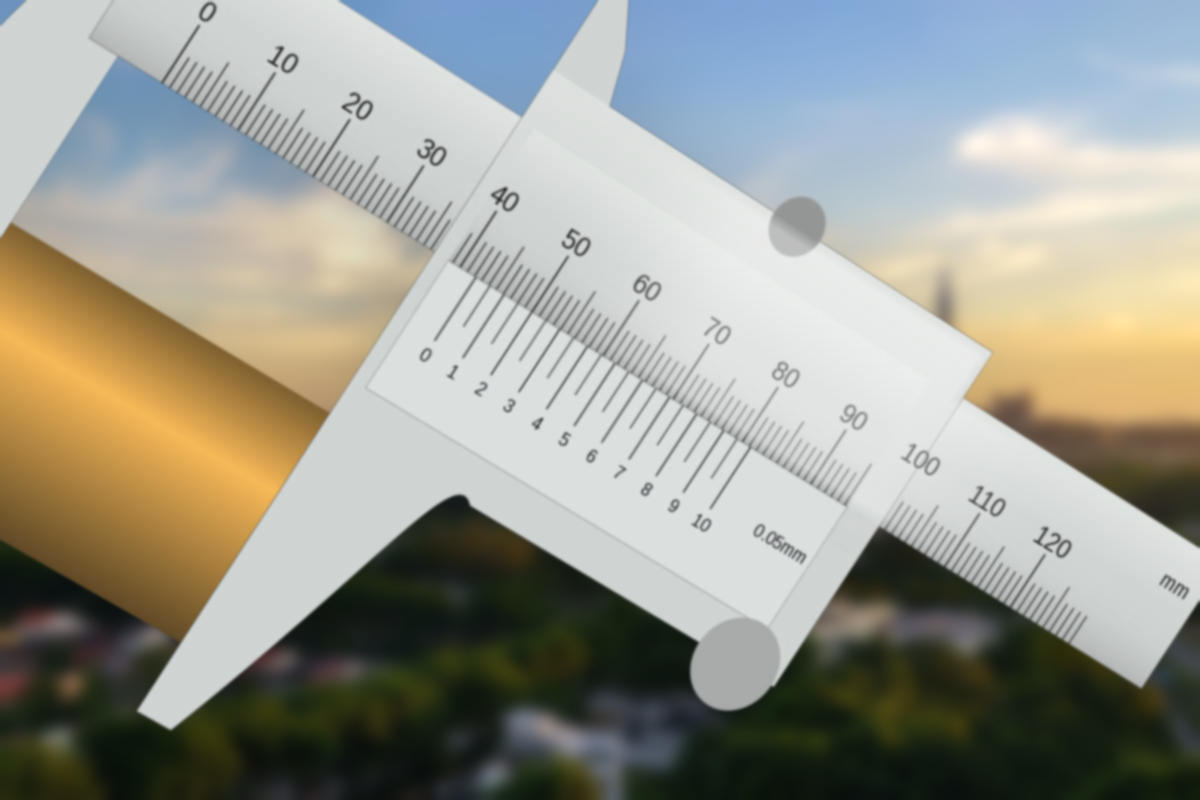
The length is 42.2 (mm)
